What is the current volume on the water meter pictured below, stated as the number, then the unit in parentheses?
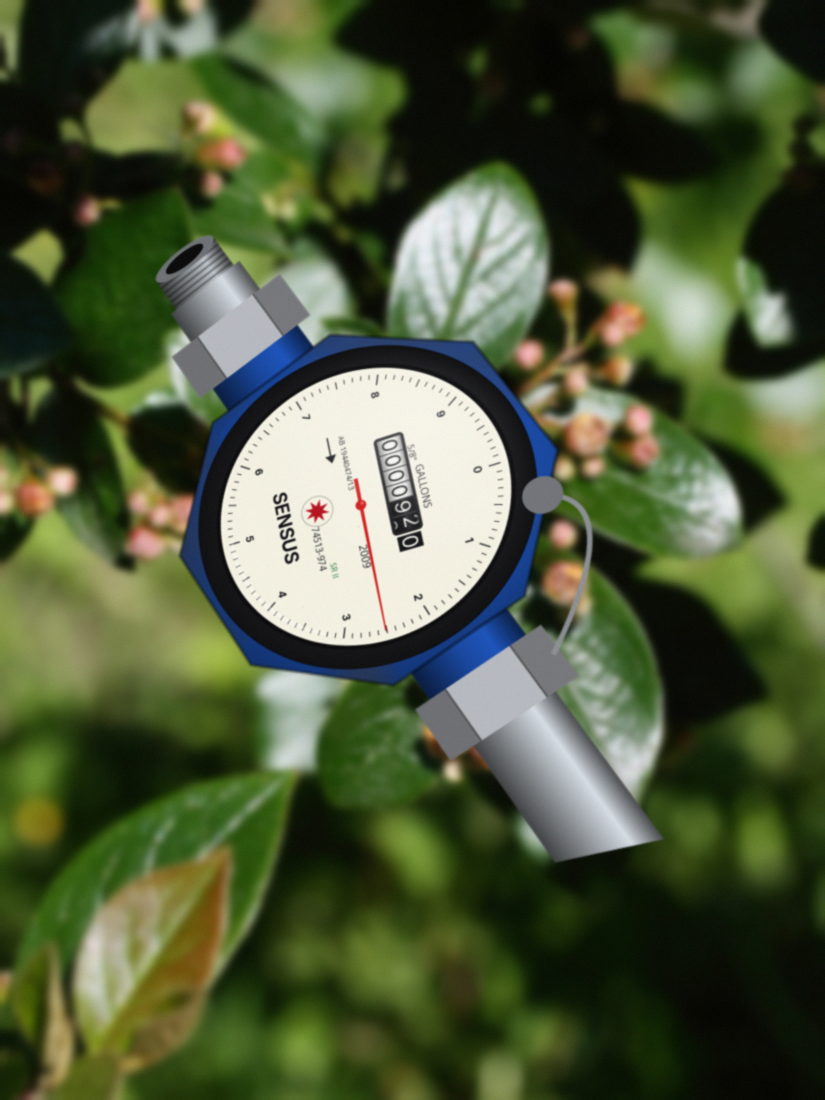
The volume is 922.5 (gal)
